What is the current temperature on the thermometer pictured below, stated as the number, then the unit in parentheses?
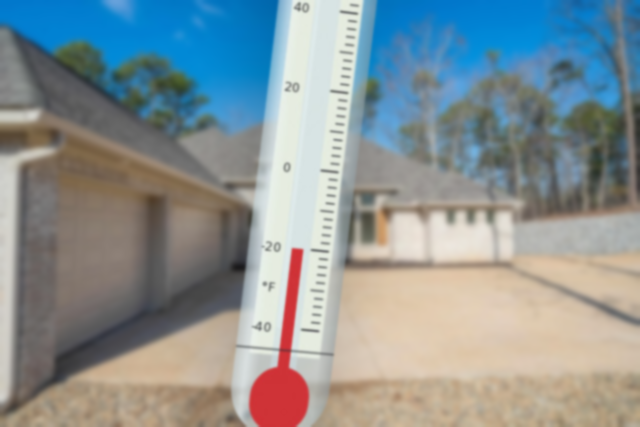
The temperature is -20 (°F)
